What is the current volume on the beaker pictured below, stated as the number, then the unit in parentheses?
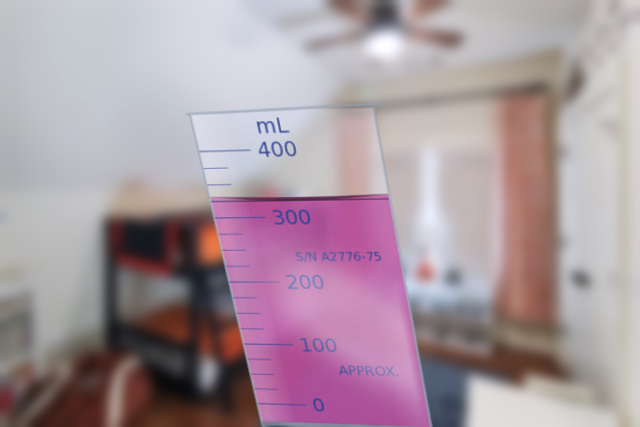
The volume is 325 (mL)
